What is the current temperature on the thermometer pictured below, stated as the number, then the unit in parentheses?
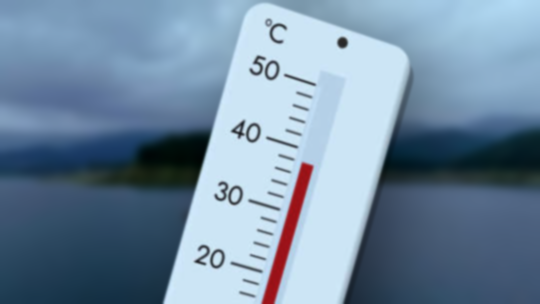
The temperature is 38 (°C)
